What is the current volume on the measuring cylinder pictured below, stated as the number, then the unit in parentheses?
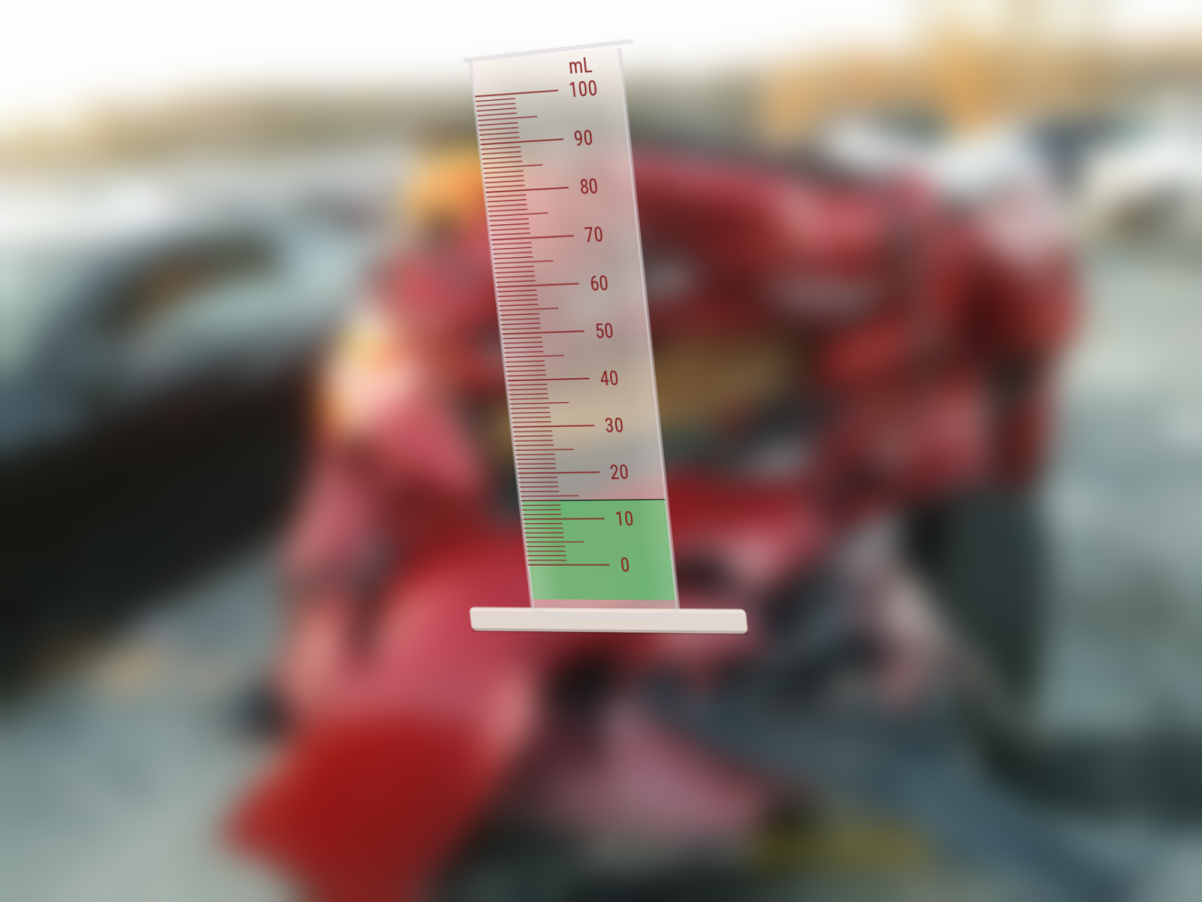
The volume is 14 (mL)
